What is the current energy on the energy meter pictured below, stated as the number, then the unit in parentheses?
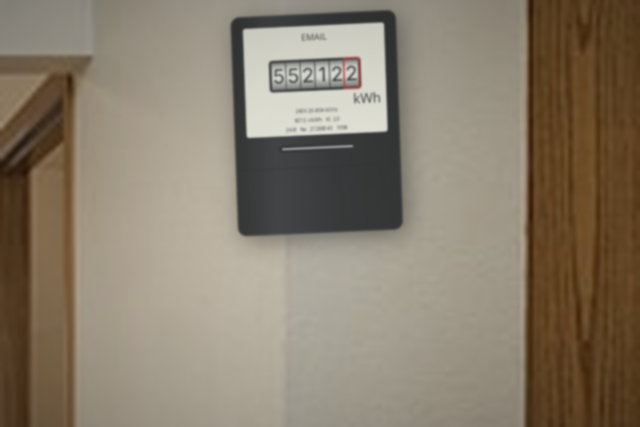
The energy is 55212.2 (kWh)
